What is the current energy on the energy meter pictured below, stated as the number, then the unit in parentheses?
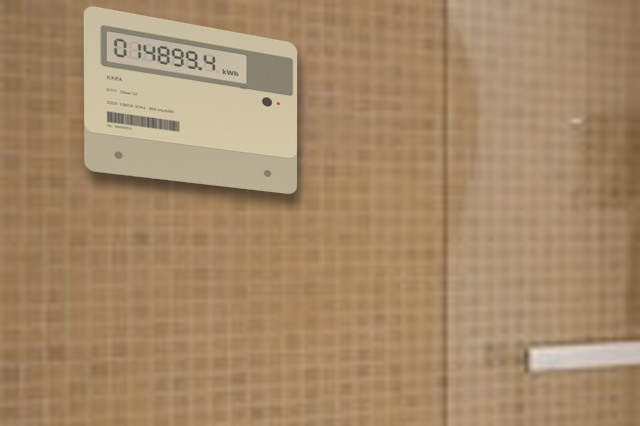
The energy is 14899.4 (kWh)
